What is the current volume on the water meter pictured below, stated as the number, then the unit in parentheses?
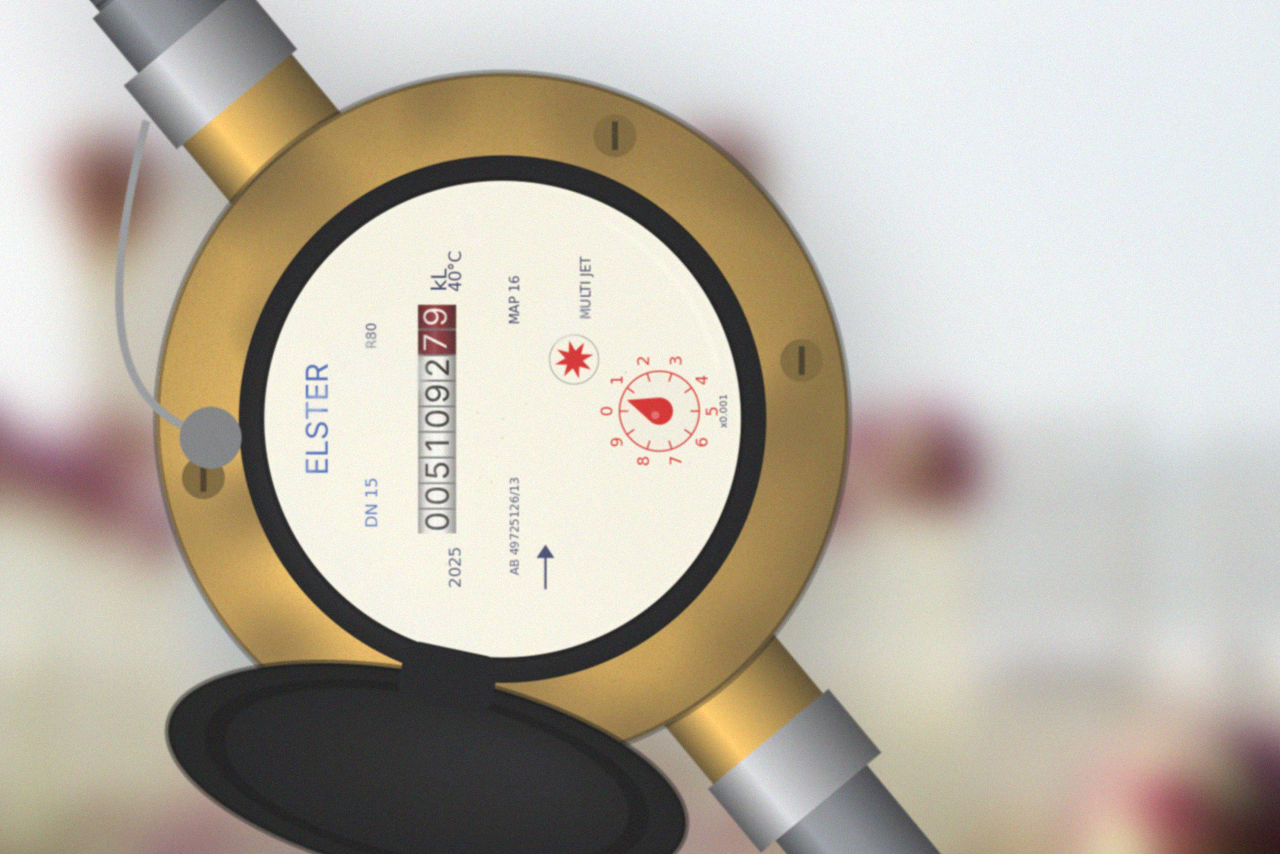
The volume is 51092.790 (kL)
